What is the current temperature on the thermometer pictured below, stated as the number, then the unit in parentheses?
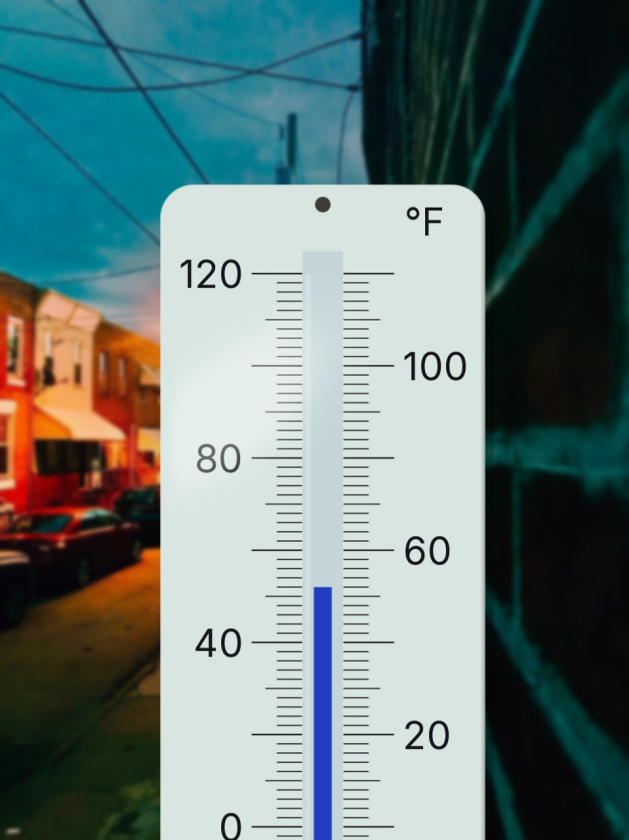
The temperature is 52 (°F)
